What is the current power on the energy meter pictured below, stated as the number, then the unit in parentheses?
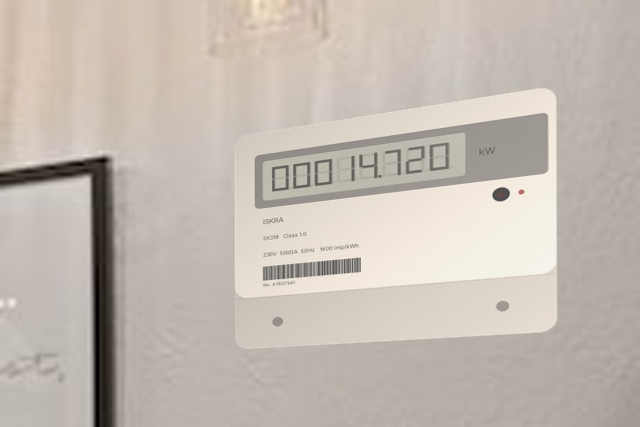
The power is 14.720 (kW)
